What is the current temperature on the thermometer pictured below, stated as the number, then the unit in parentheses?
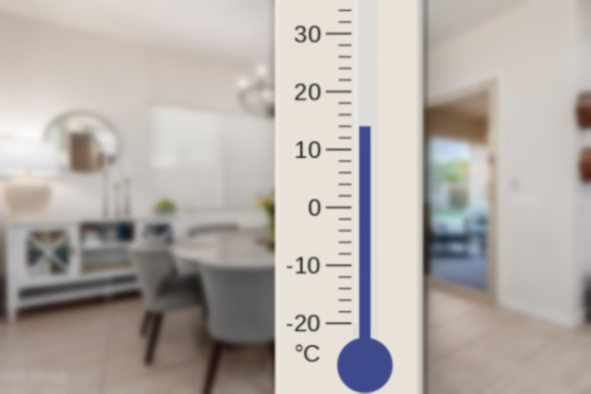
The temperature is 14 (°C)
